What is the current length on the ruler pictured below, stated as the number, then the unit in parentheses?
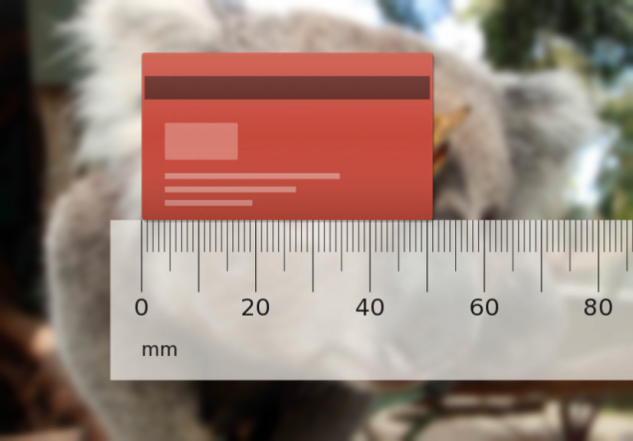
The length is 51 (mm)
